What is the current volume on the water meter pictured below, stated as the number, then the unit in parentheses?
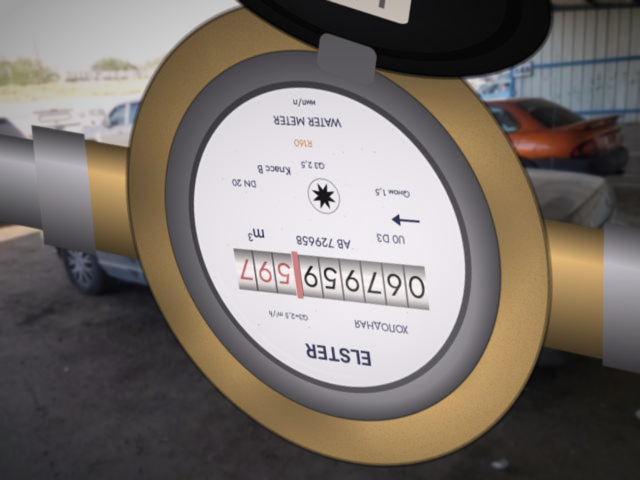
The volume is 67959.597 (m³)
